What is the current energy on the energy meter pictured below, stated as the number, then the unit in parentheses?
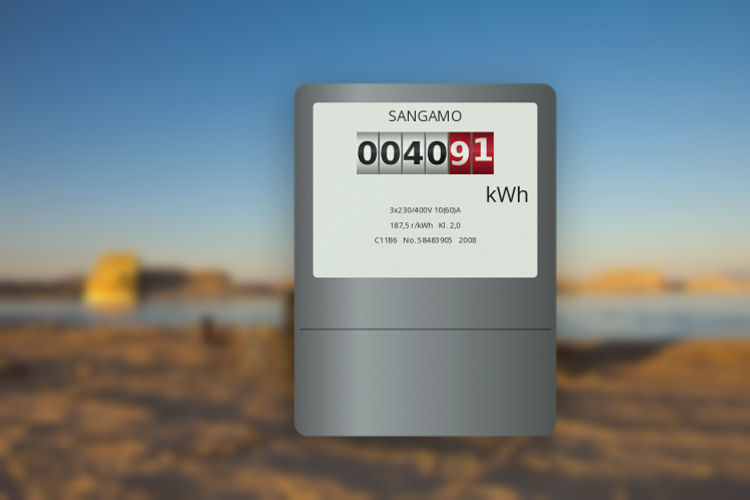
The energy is 40.91 (kWh)
